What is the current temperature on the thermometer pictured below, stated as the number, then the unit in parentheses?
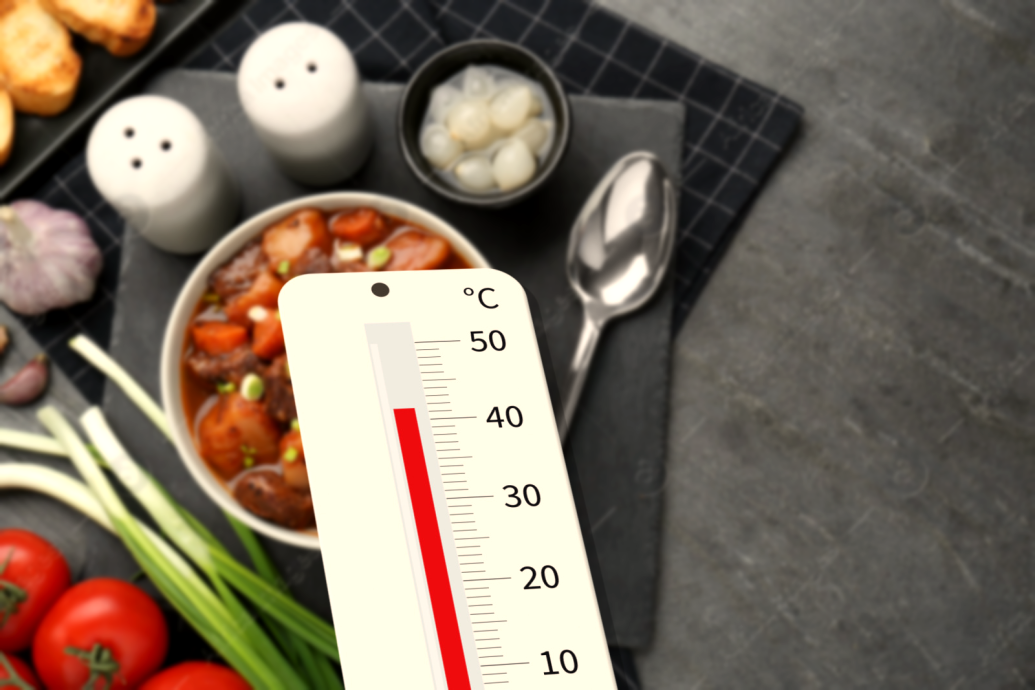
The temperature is 41.5 (°C)
